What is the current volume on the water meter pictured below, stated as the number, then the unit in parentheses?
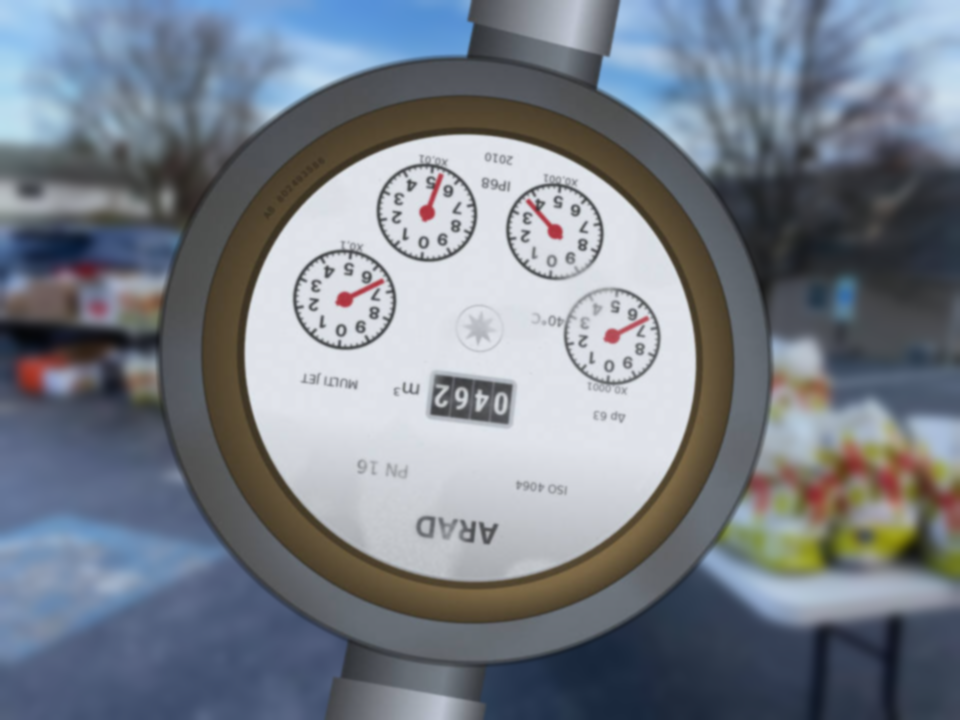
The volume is 462.6536 (m³)
